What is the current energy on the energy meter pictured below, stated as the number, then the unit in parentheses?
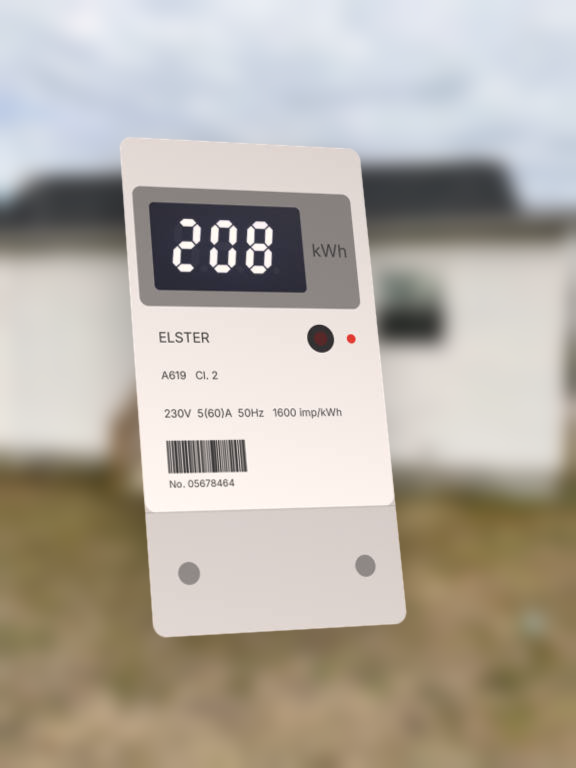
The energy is 208 (kWh)
